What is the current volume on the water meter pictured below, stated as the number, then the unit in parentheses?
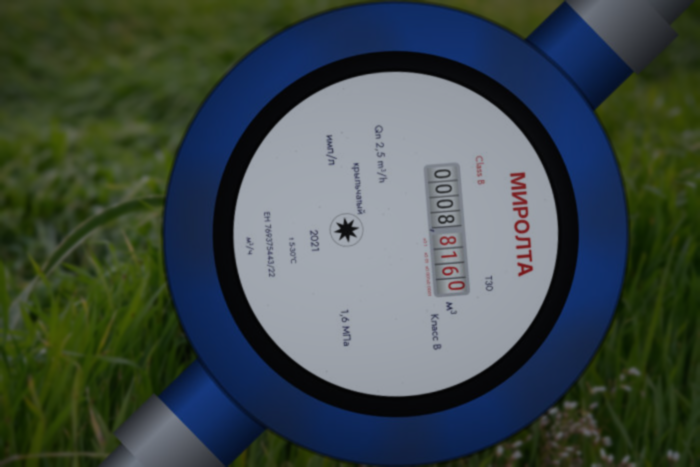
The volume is 8.8160 (m³)
